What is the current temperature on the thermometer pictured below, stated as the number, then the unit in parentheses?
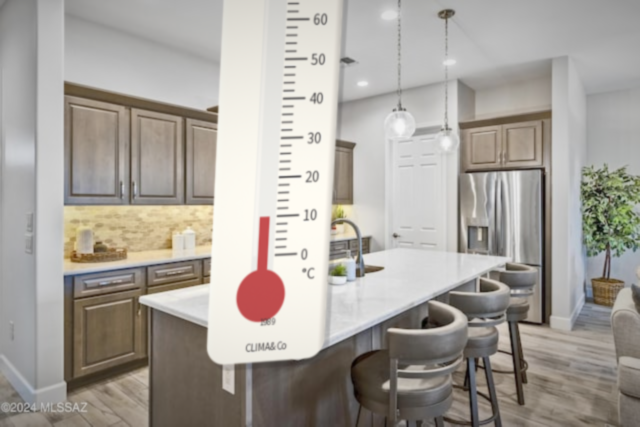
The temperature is 10 (°C)
